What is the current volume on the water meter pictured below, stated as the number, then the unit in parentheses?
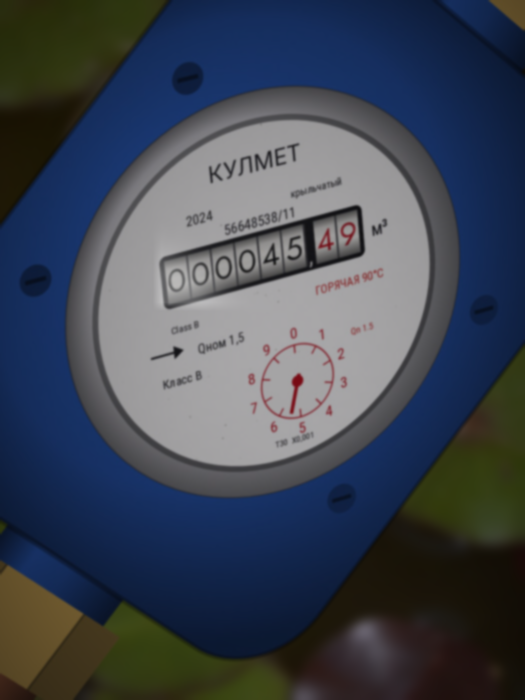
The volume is 45.495 (m³)
